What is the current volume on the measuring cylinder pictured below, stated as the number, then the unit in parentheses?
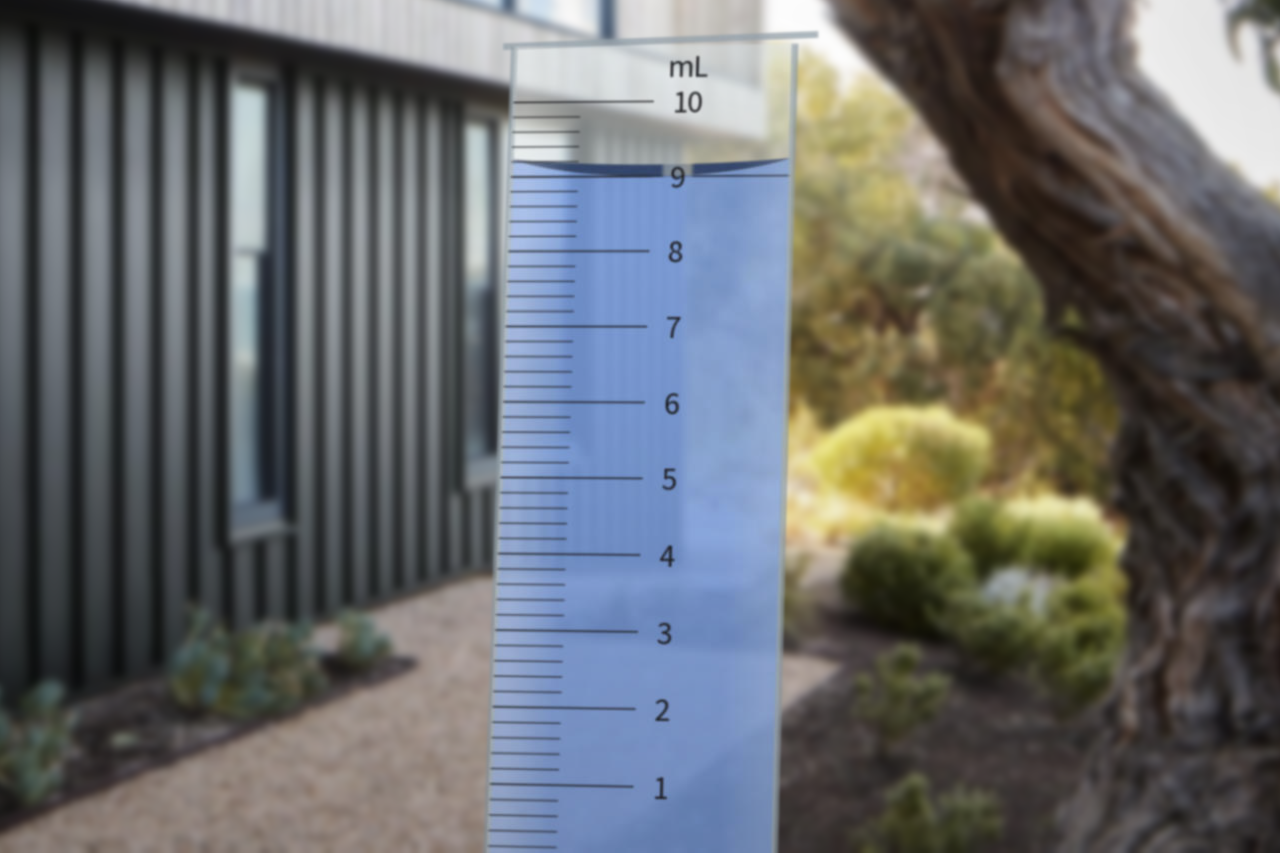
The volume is 9 (mL)
